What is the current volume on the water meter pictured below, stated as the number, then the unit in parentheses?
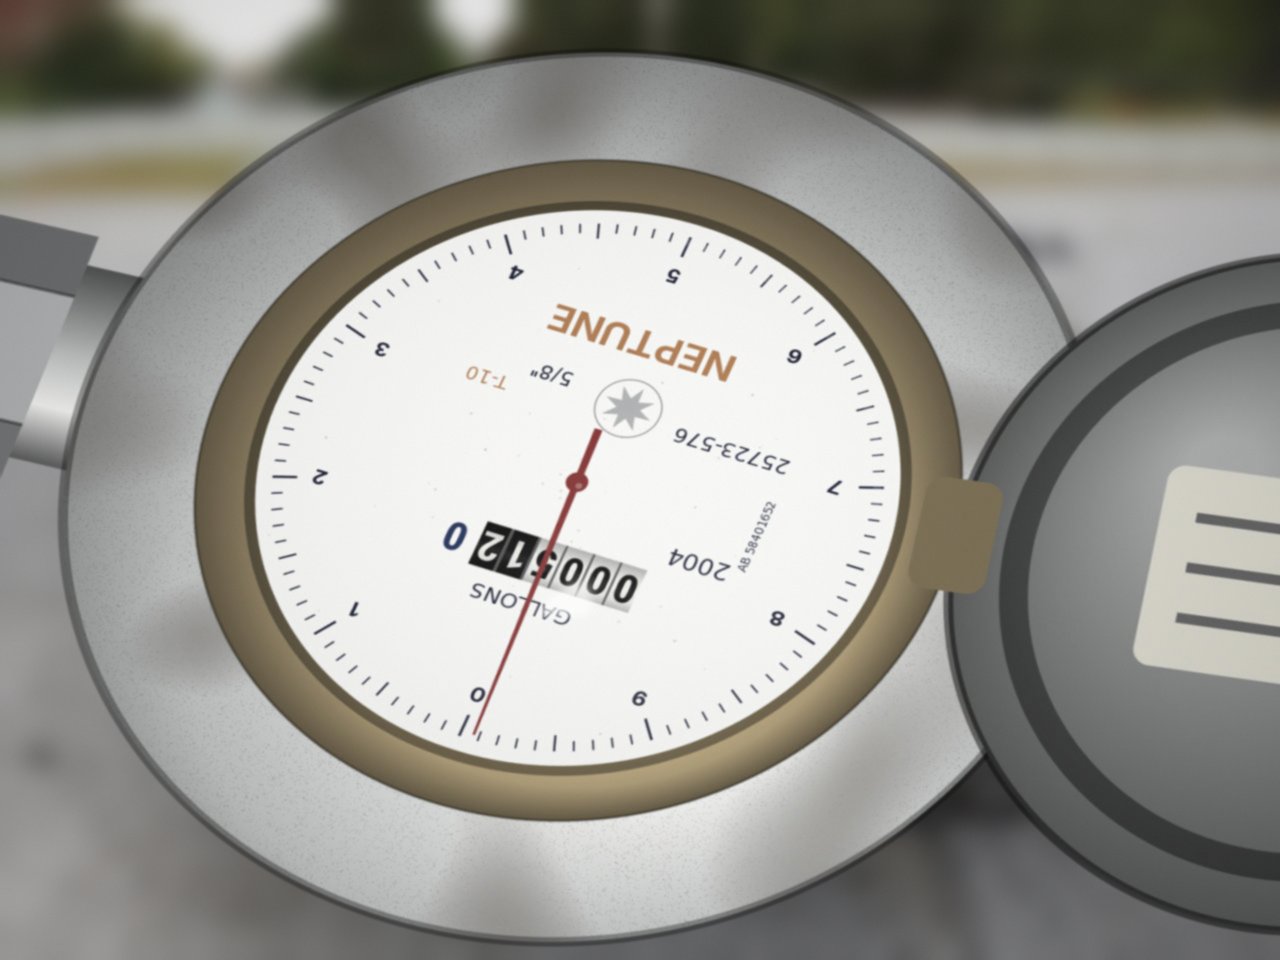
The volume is 5119.9 (gal)
